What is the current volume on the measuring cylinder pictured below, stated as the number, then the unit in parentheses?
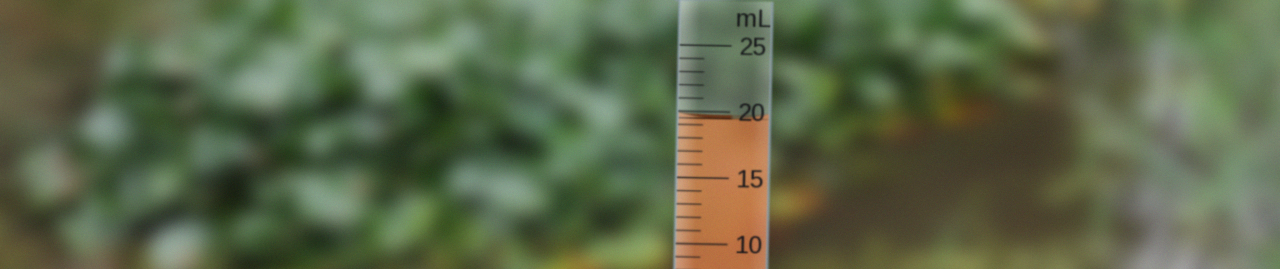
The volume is 19.5 (mL)
